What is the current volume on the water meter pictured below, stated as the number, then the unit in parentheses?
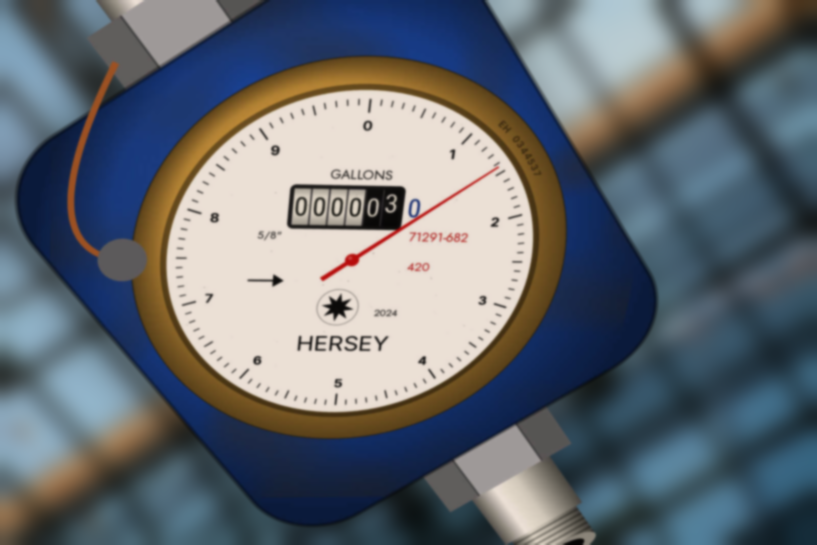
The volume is 31.4 (gal)
